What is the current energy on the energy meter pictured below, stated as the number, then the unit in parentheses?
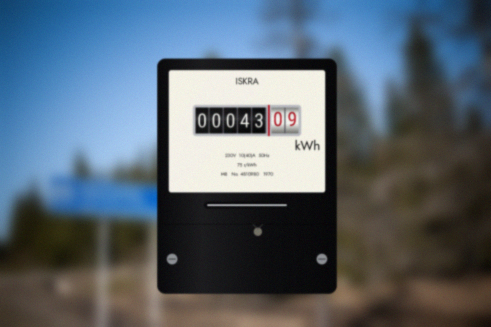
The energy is 43.09 (kWh)
